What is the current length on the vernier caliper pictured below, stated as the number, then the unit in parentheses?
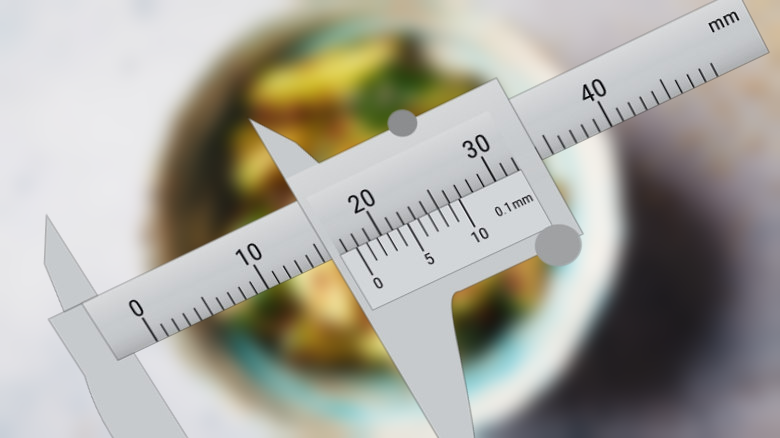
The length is 17.8 (mm)
